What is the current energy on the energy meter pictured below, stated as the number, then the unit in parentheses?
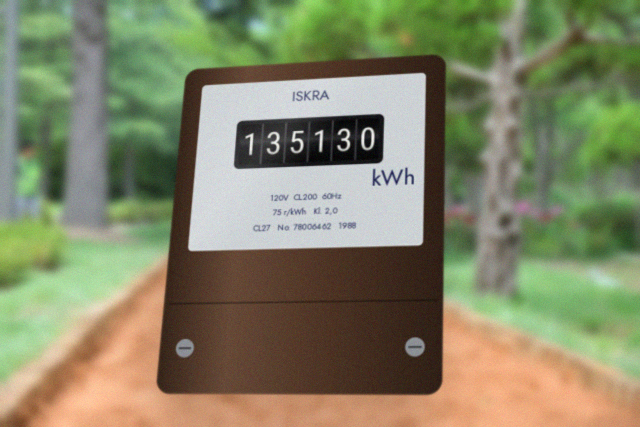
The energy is 135130 (kWh)
